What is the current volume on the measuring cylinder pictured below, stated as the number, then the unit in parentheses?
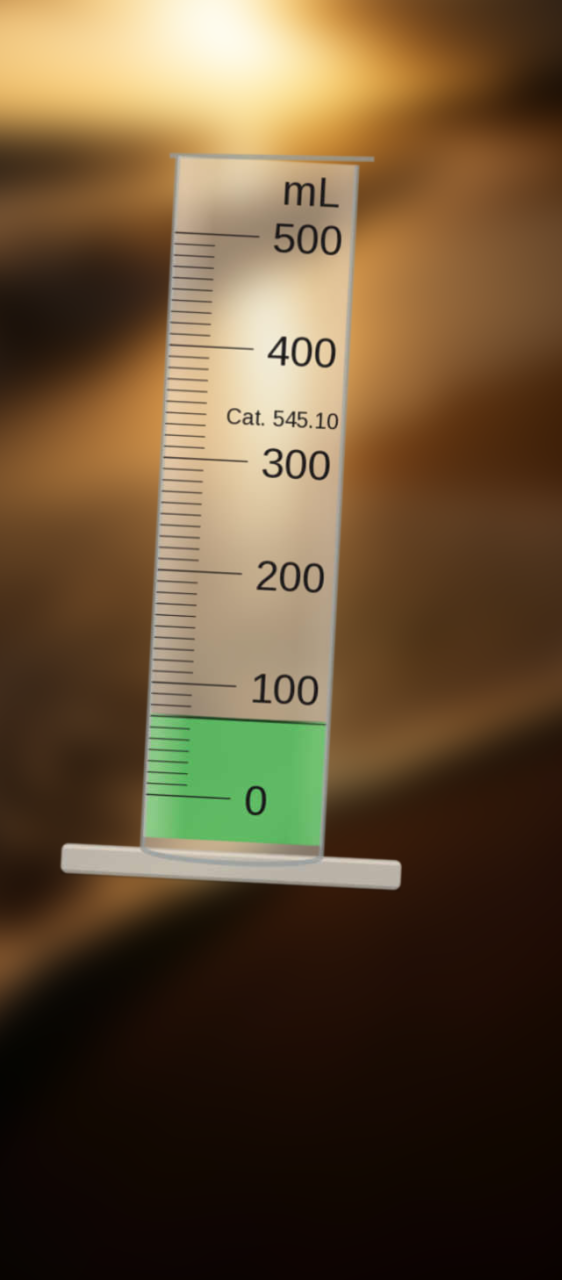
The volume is 70 (mL)
